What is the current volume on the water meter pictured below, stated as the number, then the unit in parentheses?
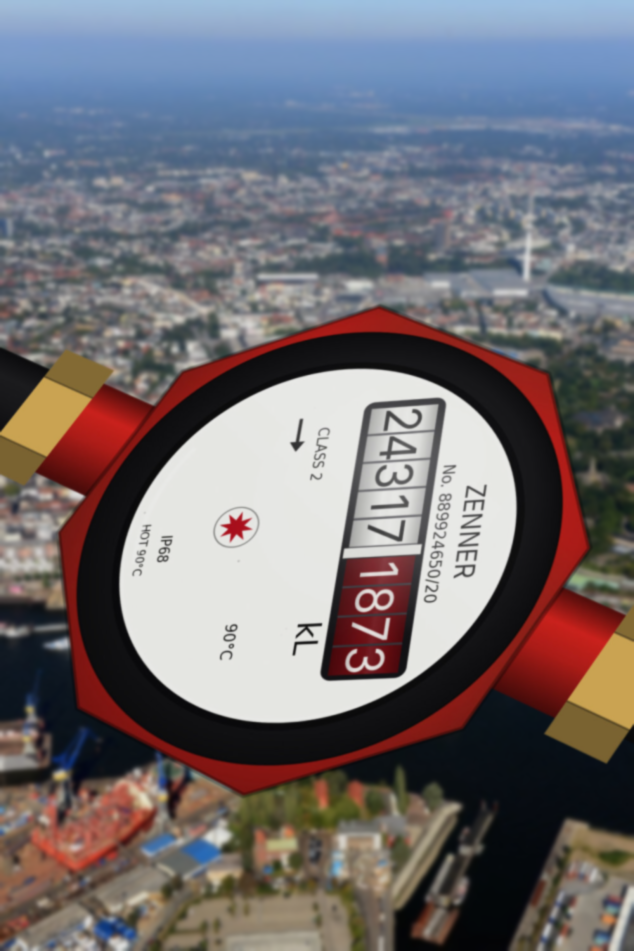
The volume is 24317.1873 (kL)
